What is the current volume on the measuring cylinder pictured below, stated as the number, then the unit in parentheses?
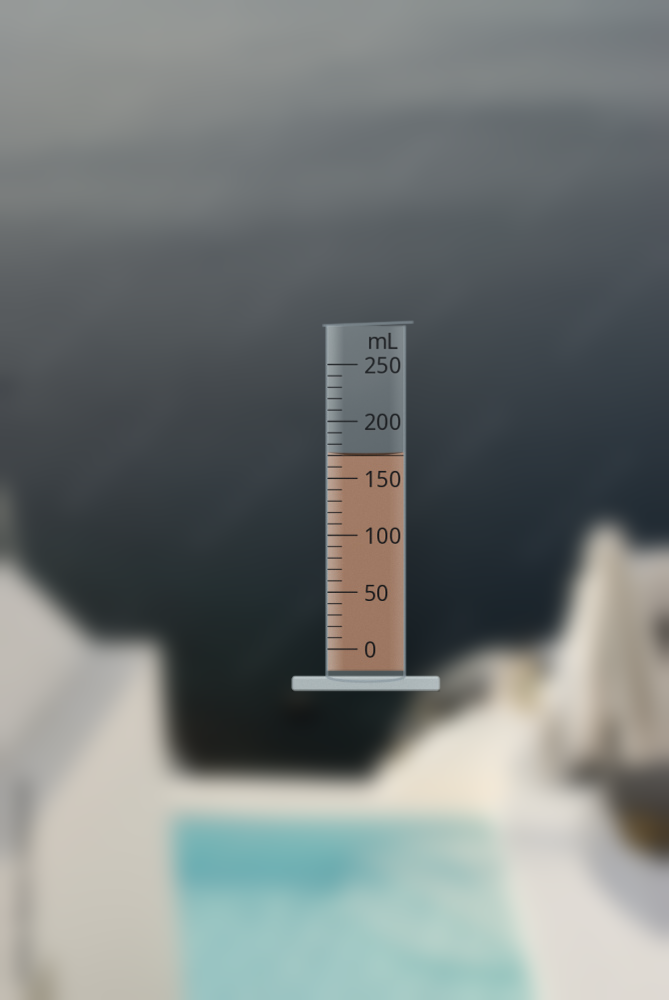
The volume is 170 (mL)
